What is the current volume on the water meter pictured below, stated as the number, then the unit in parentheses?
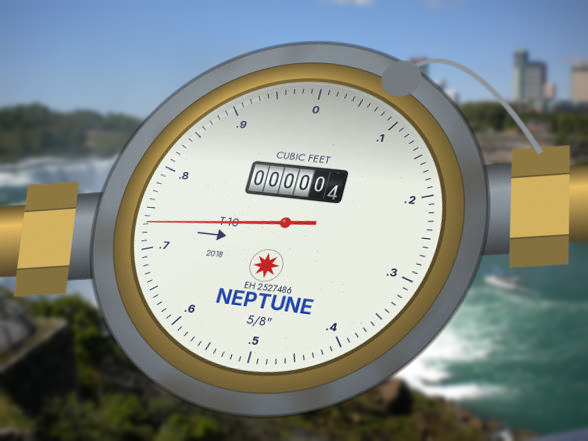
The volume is 3.73 (ft³)
